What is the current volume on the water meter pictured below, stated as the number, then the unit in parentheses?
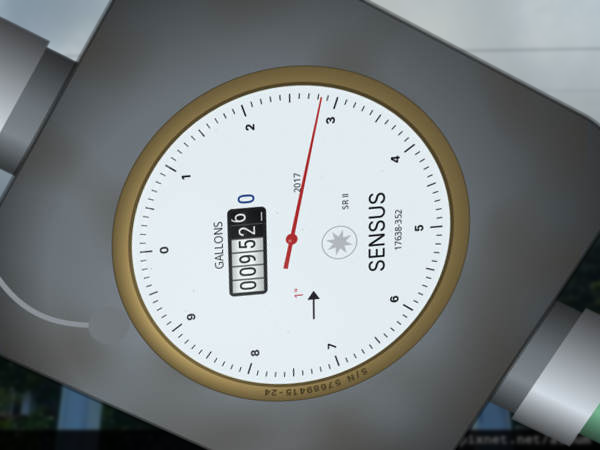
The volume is 95262.8 (gal)
